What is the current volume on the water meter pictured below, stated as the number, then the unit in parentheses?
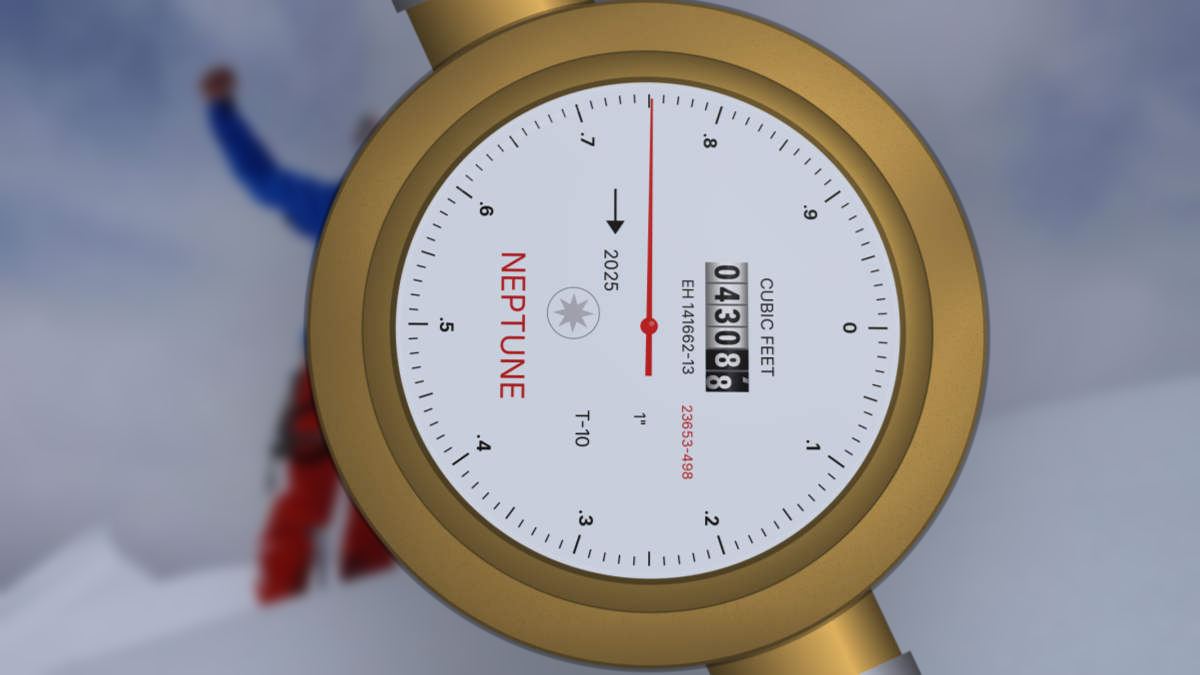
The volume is 43087.75 (ft³)
